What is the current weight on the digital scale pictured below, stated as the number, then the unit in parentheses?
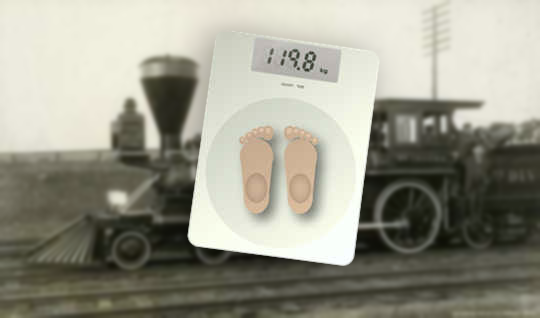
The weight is 119.8 (kg)
